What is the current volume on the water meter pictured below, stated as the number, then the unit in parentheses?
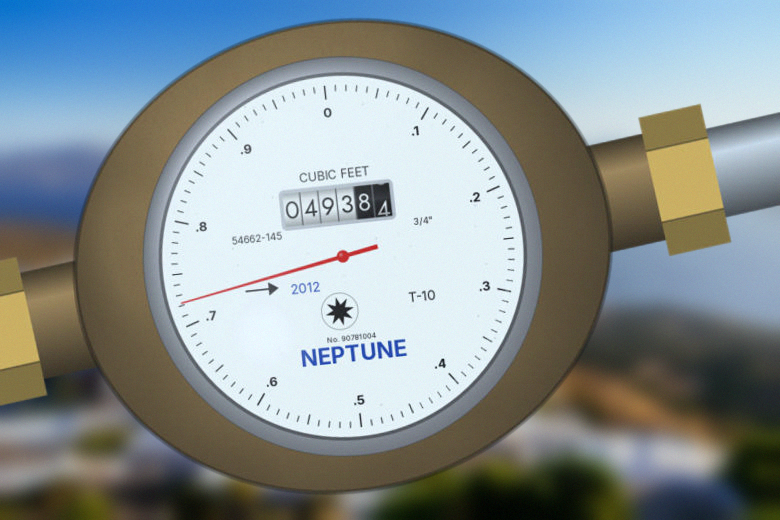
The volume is 49383.72 (ft³)
